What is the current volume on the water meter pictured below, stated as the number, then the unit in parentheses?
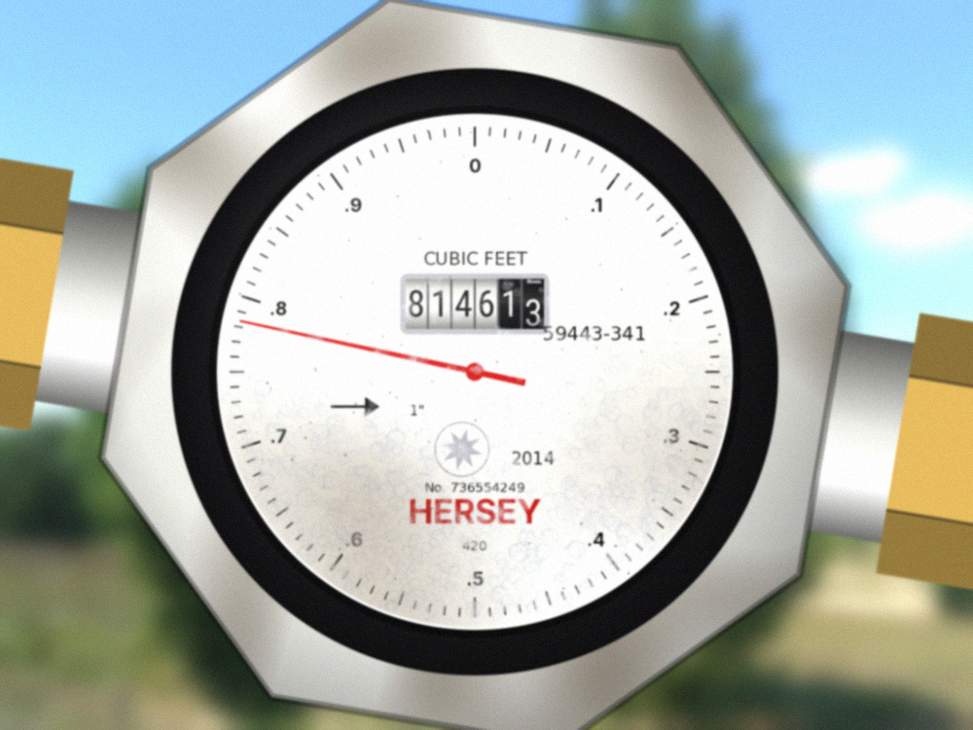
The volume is 814612.78 (ft³)
